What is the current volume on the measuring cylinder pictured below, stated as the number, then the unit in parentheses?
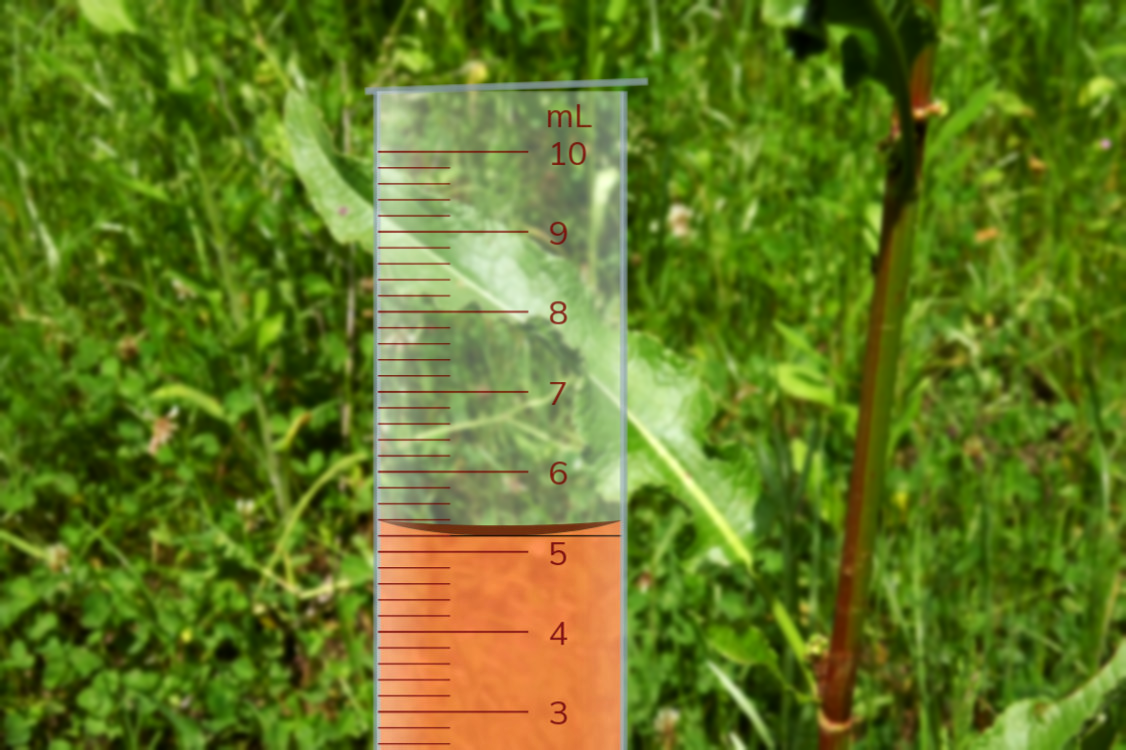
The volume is 5.2 (mL)
